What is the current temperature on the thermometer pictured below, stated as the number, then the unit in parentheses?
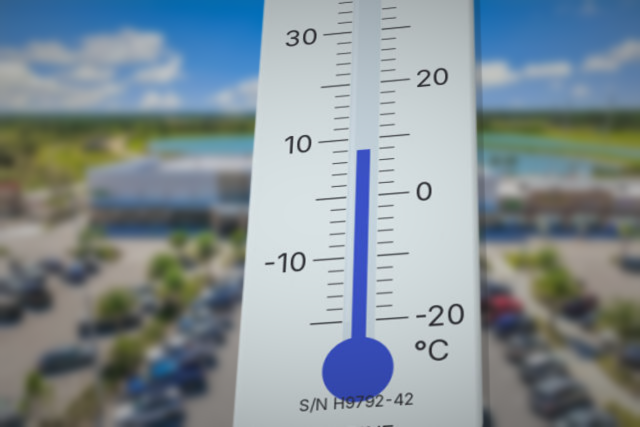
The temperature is 8 (°C)
